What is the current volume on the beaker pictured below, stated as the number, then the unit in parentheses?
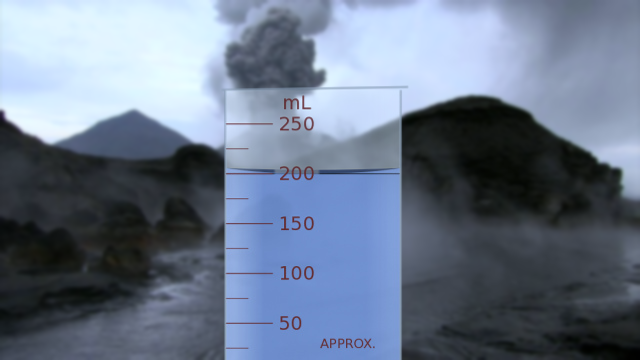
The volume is 200 (mL)
